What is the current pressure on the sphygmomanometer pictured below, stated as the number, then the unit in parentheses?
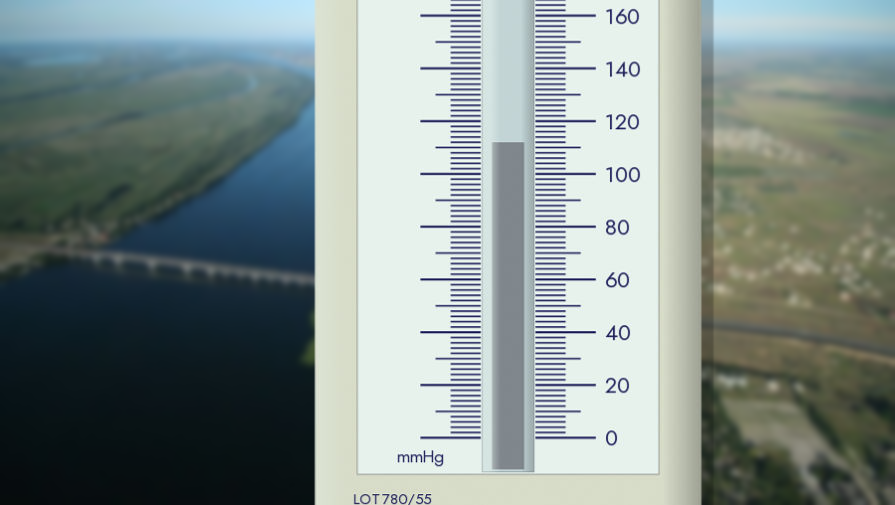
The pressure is 112 (mmHg)
